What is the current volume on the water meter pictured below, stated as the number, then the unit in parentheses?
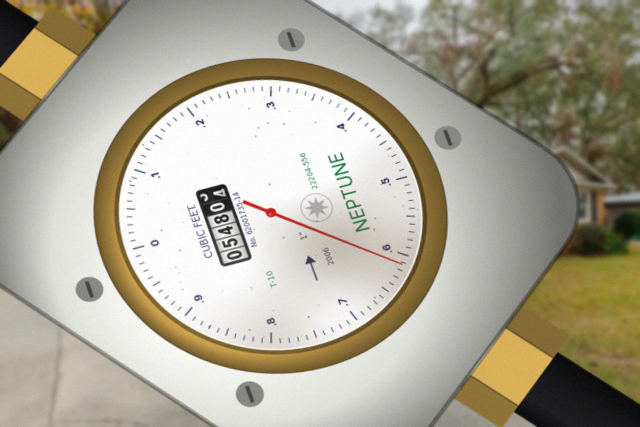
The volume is 54803.61 (ft³)
